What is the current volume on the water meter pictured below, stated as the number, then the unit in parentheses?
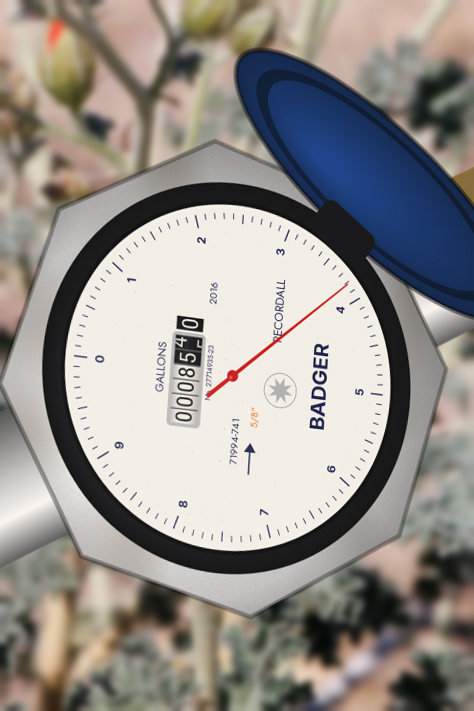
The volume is 8543.8 (gal)
